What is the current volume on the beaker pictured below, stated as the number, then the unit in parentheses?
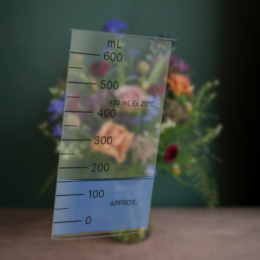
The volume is 150 (mL)
